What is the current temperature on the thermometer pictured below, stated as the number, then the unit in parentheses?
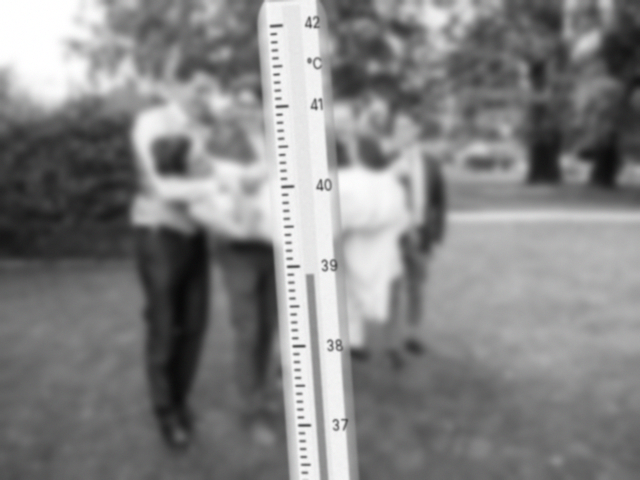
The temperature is 38.9 (°C)
